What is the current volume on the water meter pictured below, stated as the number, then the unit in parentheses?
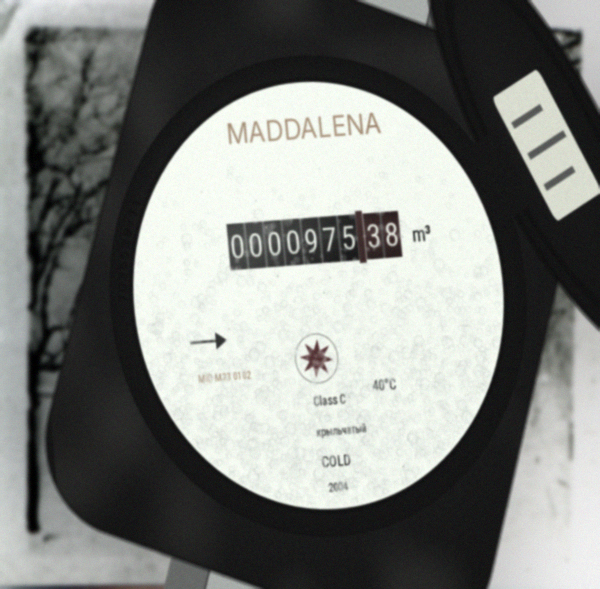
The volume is 975.38 (m³)
